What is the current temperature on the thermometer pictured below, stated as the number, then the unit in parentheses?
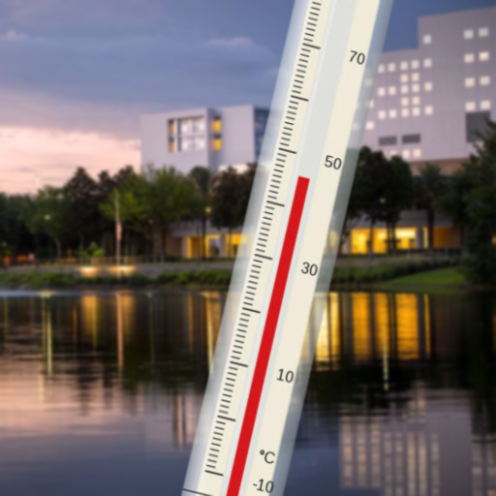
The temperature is 46 (°C)
